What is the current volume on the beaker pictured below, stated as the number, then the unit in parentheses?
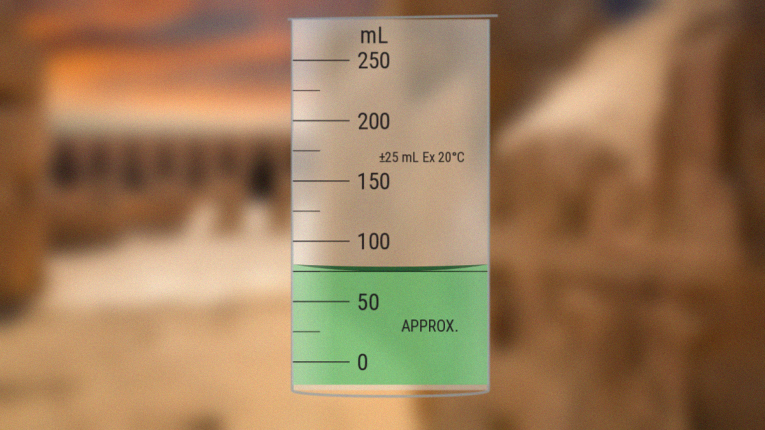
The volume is 75 (mL)
